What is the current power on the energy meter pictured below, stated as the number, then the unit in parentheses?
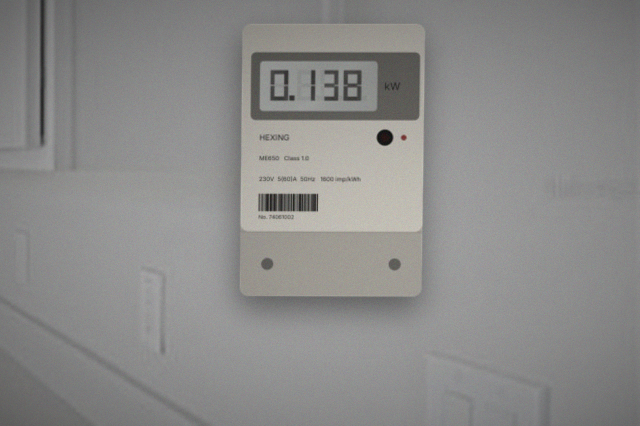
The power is 0.138 (kW)
